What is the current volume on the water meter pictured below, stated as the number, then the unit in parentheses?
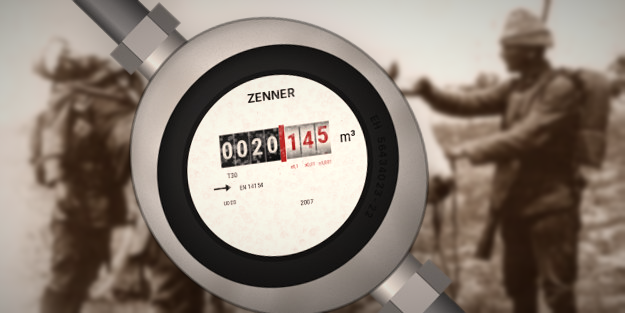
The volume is 20.145 (m³)
